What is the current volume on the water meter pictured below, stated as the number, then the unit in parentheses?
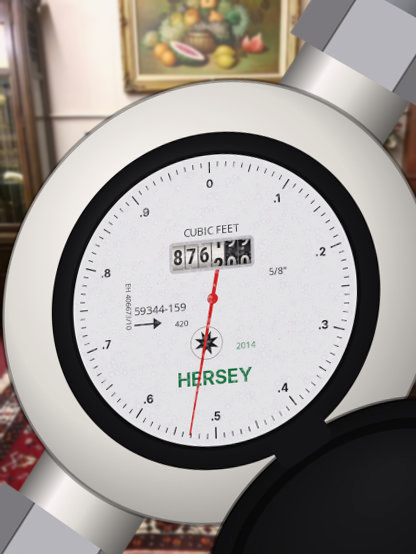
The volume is 876199.53 (ft³)
